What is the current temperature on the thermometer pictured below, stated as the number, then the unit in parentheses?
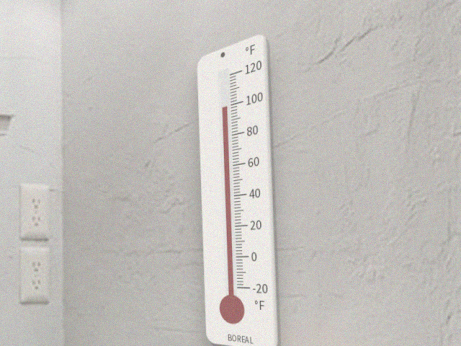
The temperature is 100 (°F)
